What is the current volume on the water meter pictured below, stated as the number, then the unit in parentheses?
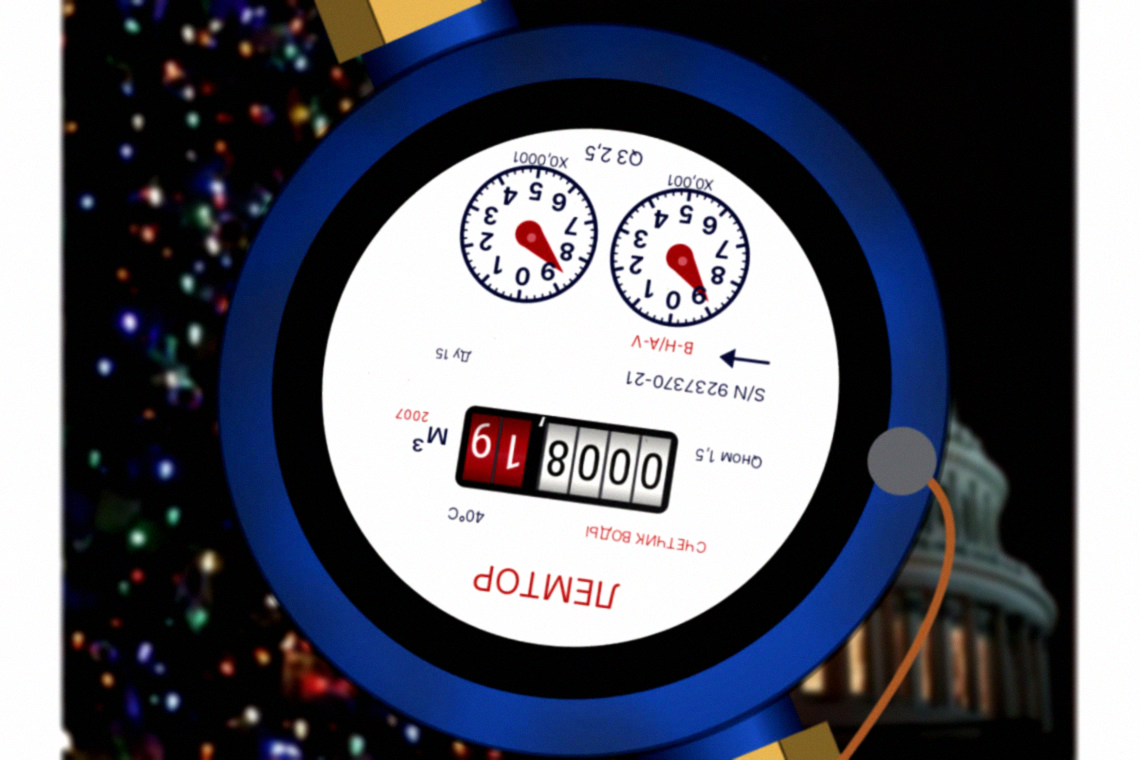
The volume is 8.1888 (m³)
